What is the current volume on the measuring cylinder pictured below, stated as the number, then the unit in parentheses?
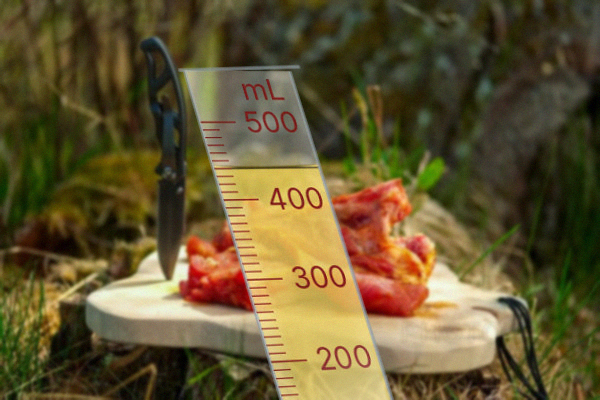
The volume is 440 (mL)
